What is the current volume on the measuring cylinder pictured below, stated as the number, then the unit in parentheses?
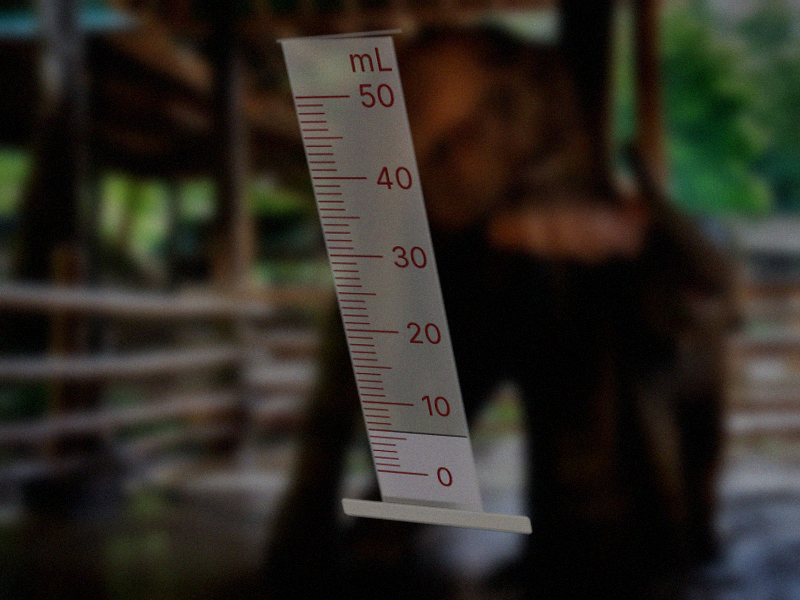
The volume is 6 (mL)
